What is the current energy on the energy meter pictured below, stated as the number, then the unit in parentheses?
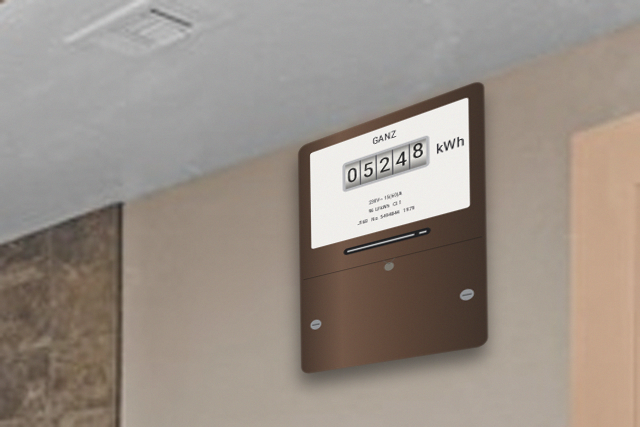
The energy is 5248 (kWh)
